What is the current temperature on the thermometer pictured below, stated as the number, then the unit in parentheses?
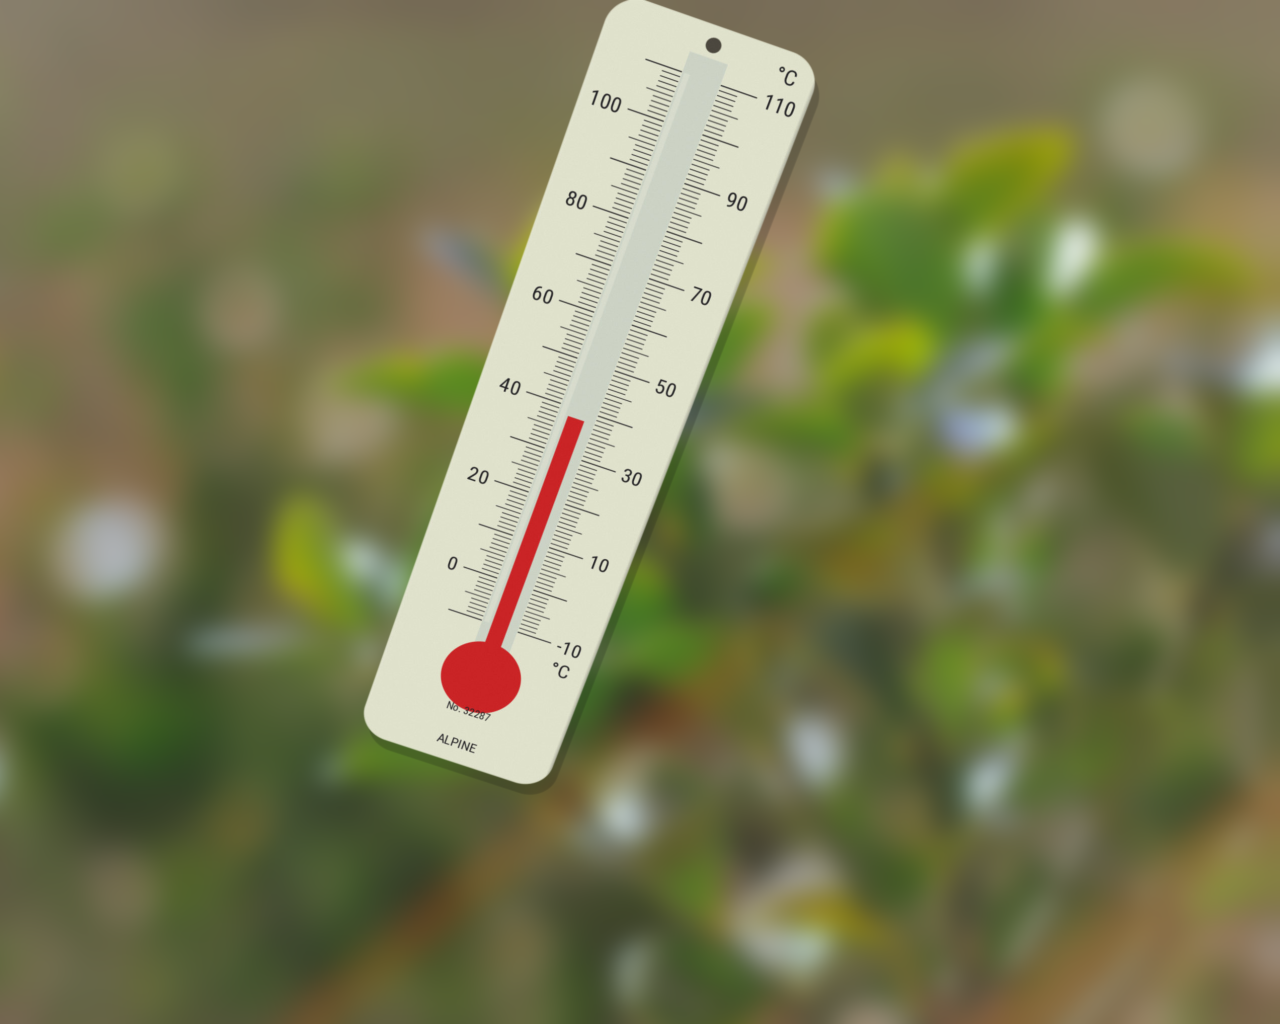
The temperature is 38 (°C)
